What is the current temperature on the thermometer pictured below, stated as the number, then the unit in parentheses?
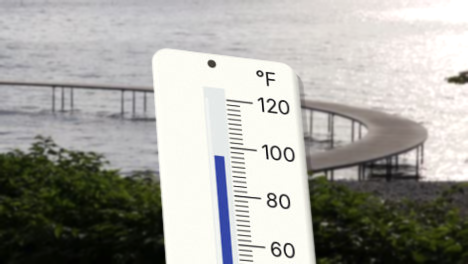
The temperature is 96 (°F)
